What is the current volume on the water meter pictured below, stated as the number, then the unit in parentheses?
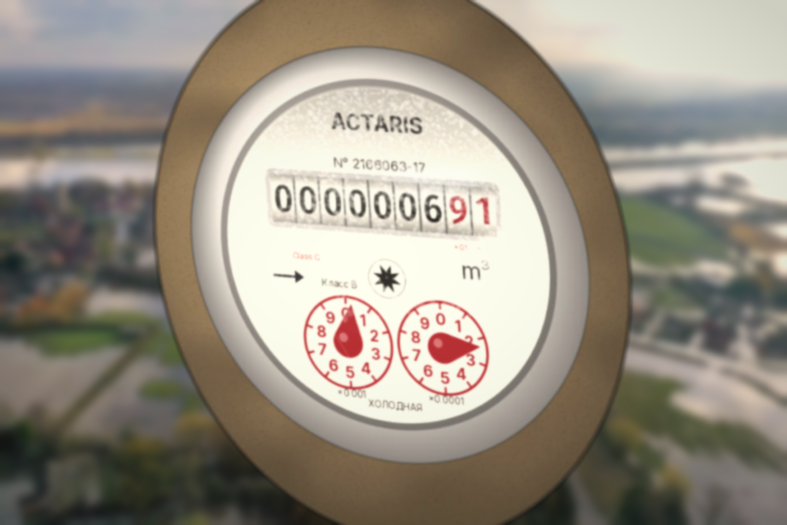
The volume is 6.9102 (m³)
